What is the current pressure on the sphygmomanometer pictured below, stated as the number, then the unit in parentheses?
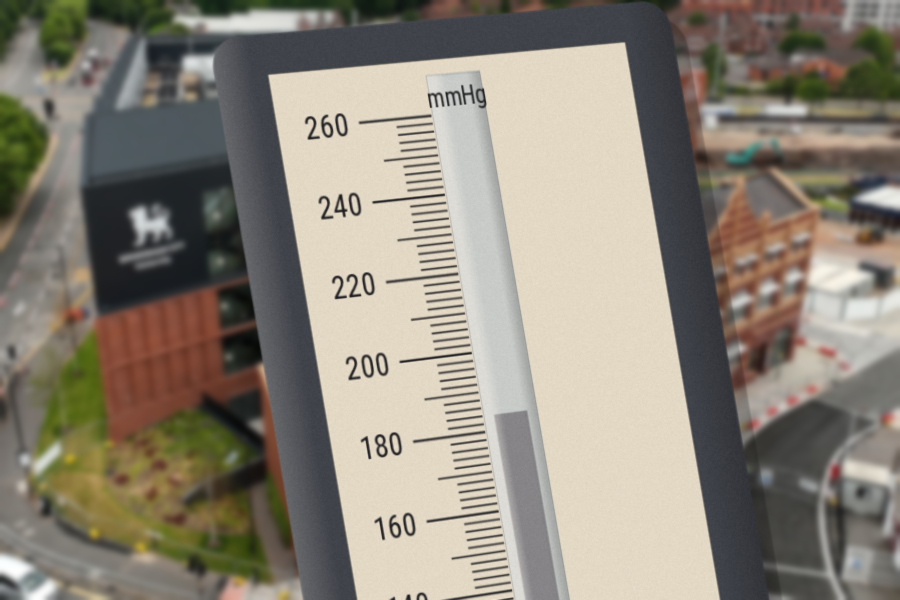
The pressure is 184 (mmHg)
